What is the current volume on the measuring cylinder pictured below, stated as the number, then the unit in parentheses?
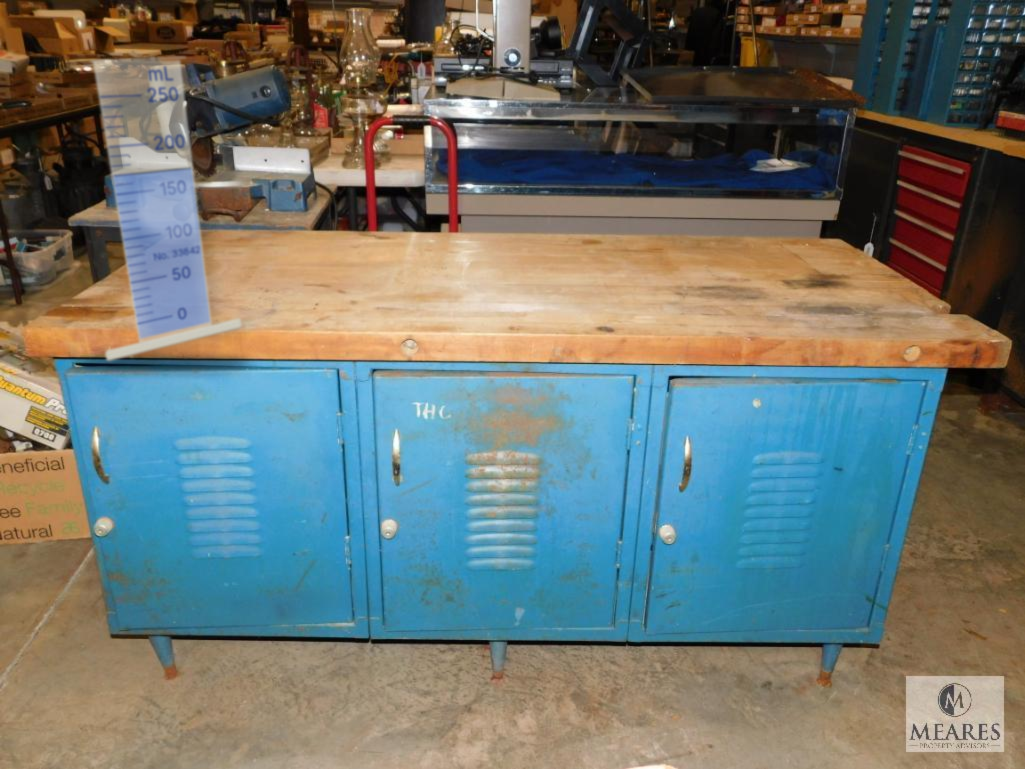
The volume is 170 (mL)
